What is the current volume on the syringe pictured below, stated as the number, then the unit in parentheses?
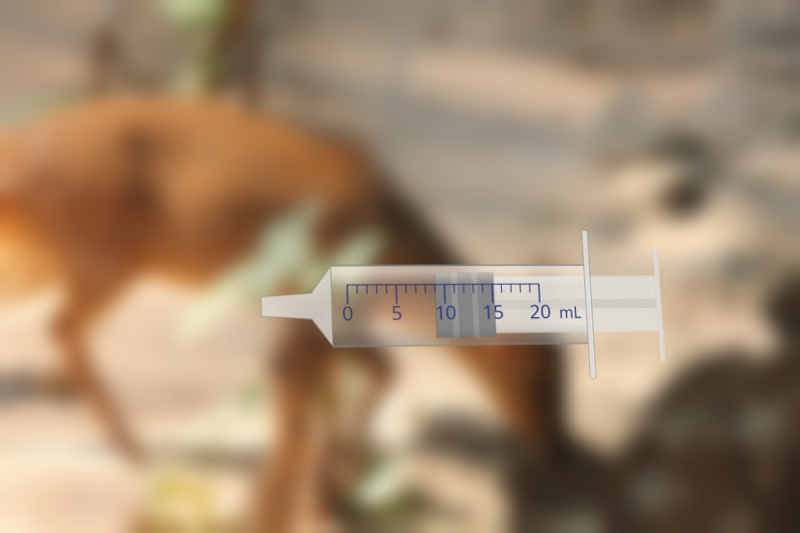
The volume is 9 (mL)
